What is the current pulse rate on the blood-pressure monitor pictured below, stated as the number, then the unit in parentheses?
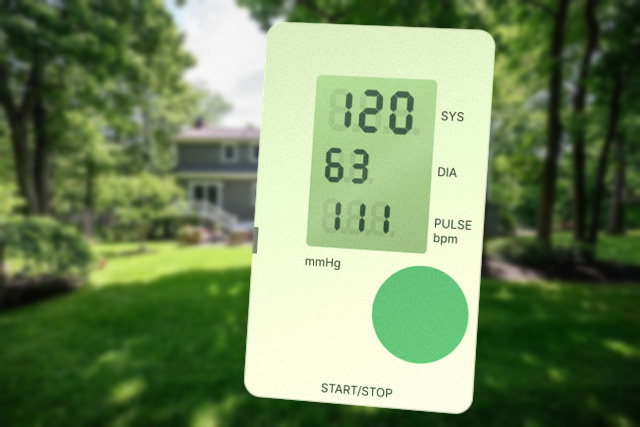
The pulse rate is 111 (bpm)
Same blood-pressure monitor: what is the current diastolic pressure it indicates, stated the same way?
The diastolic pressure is 63 (mmHg)
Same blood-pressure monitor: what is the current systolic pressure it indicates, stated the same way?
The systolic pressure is 120 (mmHg)
